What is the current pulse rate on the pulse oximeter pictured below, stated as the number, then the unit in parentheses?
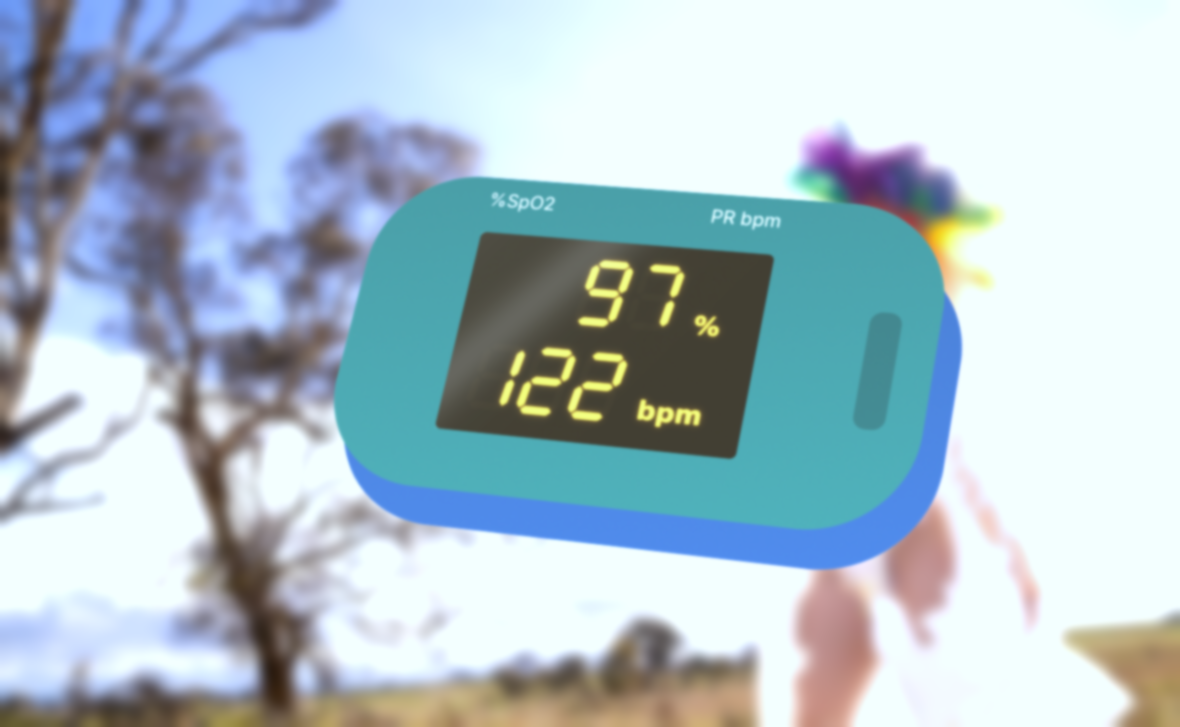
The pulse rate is 122 (bpm)
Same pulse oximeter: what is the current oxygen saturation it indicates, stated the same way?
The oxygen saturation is 97 (%)
